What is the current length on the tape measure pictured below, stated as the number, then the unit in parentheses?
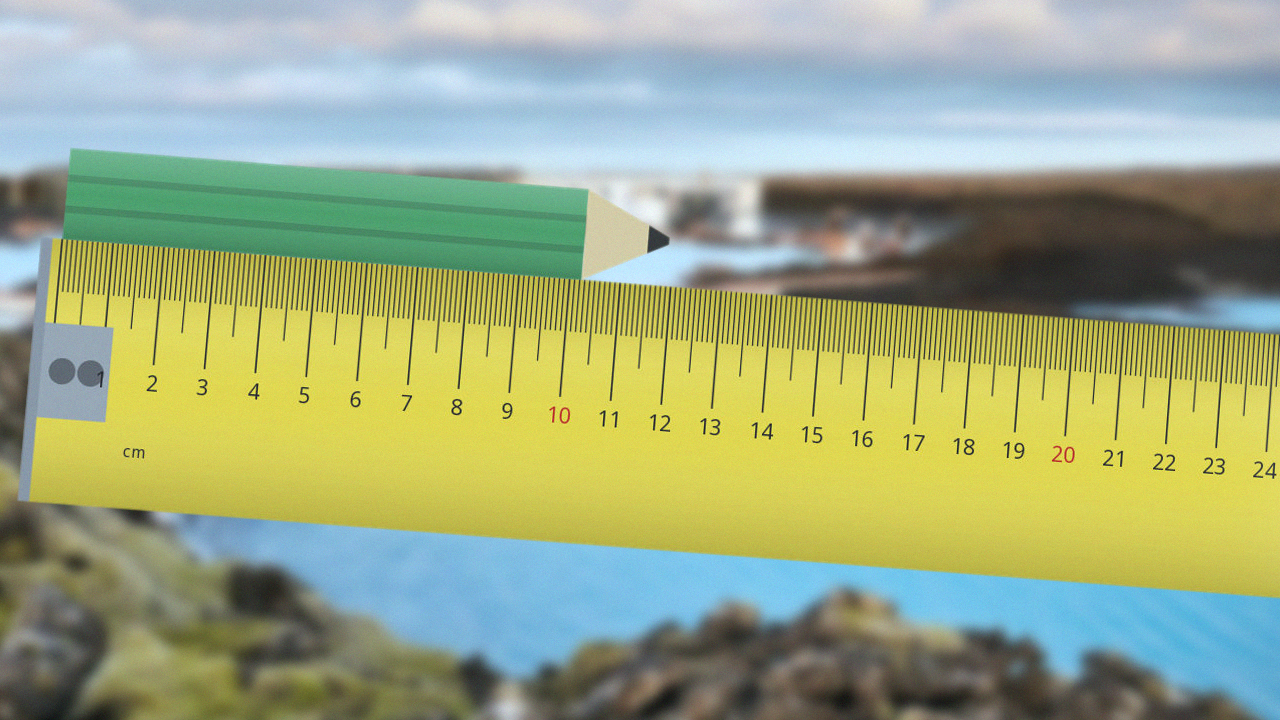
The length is 11.9 (cm)
